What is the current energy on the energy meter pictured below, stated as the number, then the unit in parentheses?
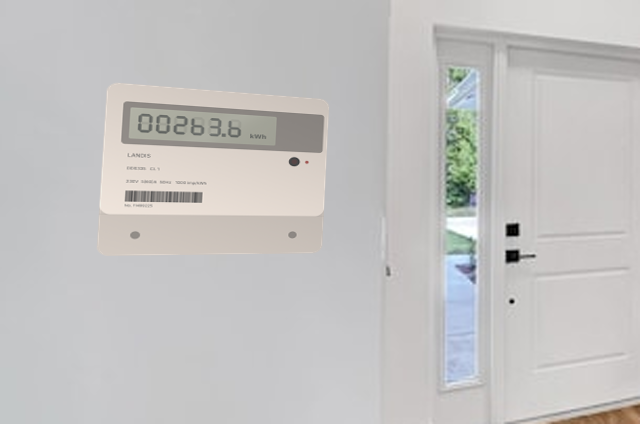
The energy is 263.6 (kWh)
